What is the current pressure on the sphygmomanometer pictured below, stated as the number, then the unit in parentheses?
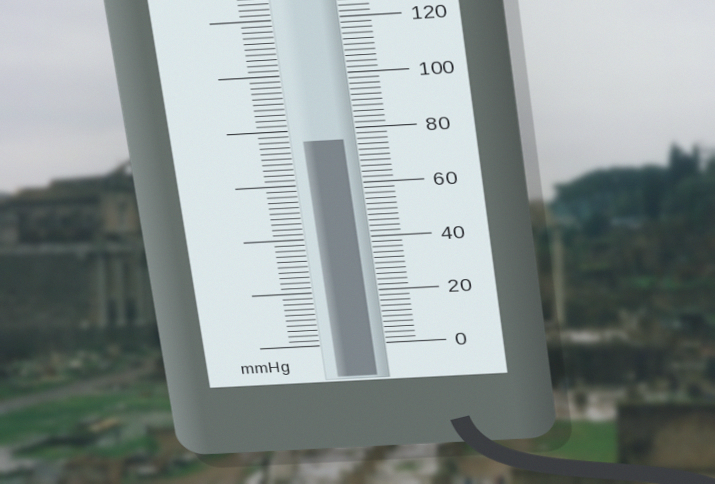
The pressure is 76 (mmHg)
